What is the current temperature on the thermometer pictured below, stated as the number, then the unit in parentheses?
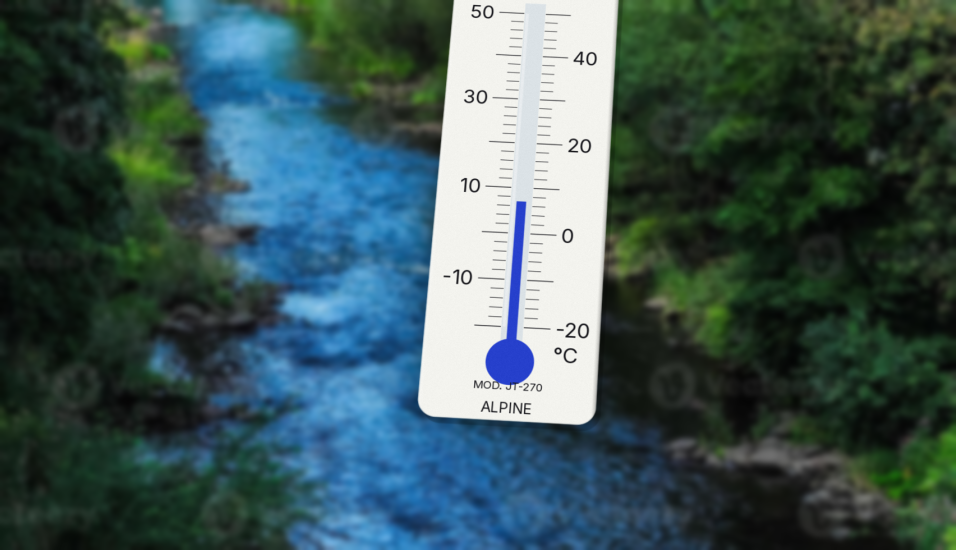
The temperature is 7 (°C)
